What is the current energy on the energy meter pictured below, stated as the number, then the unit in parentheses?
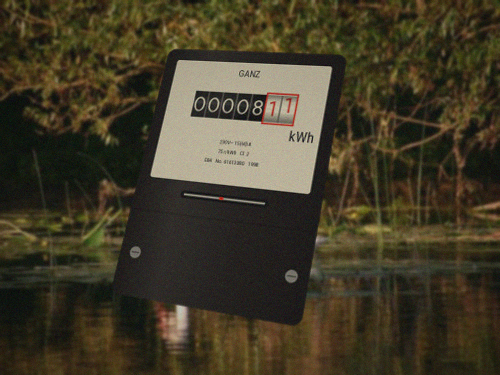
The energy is 8.11 (kWh)
